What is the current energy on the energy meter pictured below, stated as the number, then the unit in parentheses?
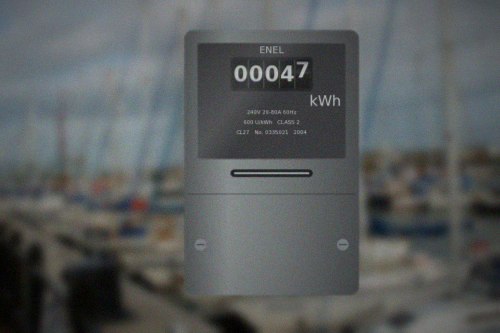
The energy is 47 (kWh)
